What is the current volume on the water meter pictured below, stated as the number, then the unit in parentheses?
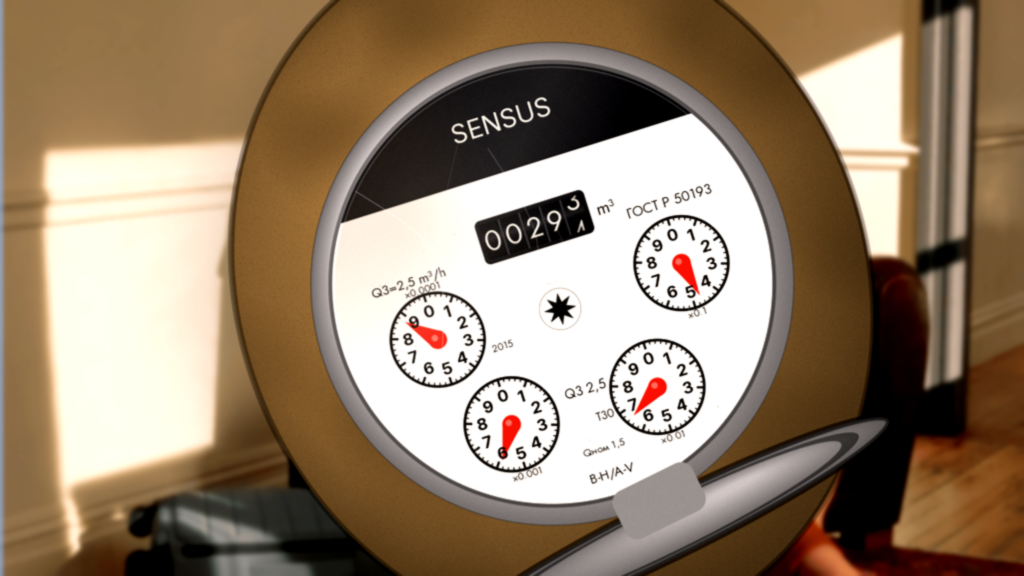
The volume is 293.4658 (m³)
